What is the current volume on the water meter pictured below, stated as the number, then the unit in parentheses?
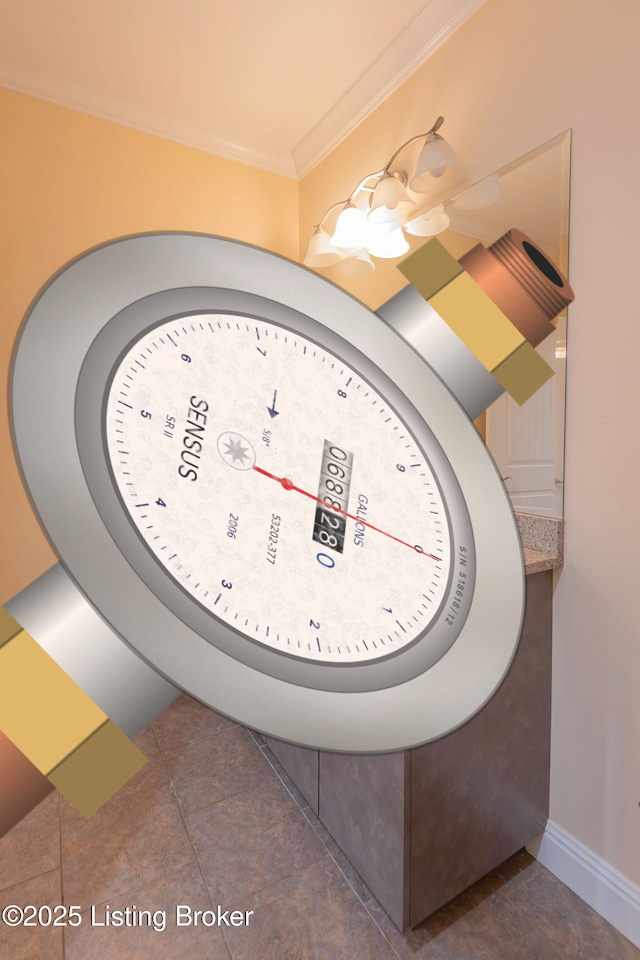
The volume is 688280.0 (gal)
